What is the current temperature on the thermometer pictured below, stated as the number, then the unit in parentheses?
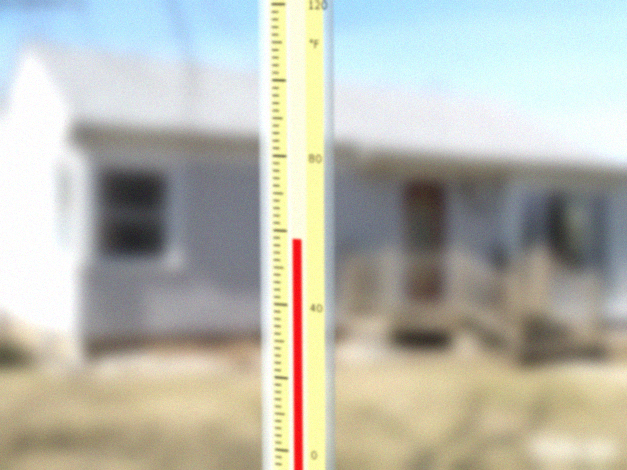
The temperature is 58 (°F)
